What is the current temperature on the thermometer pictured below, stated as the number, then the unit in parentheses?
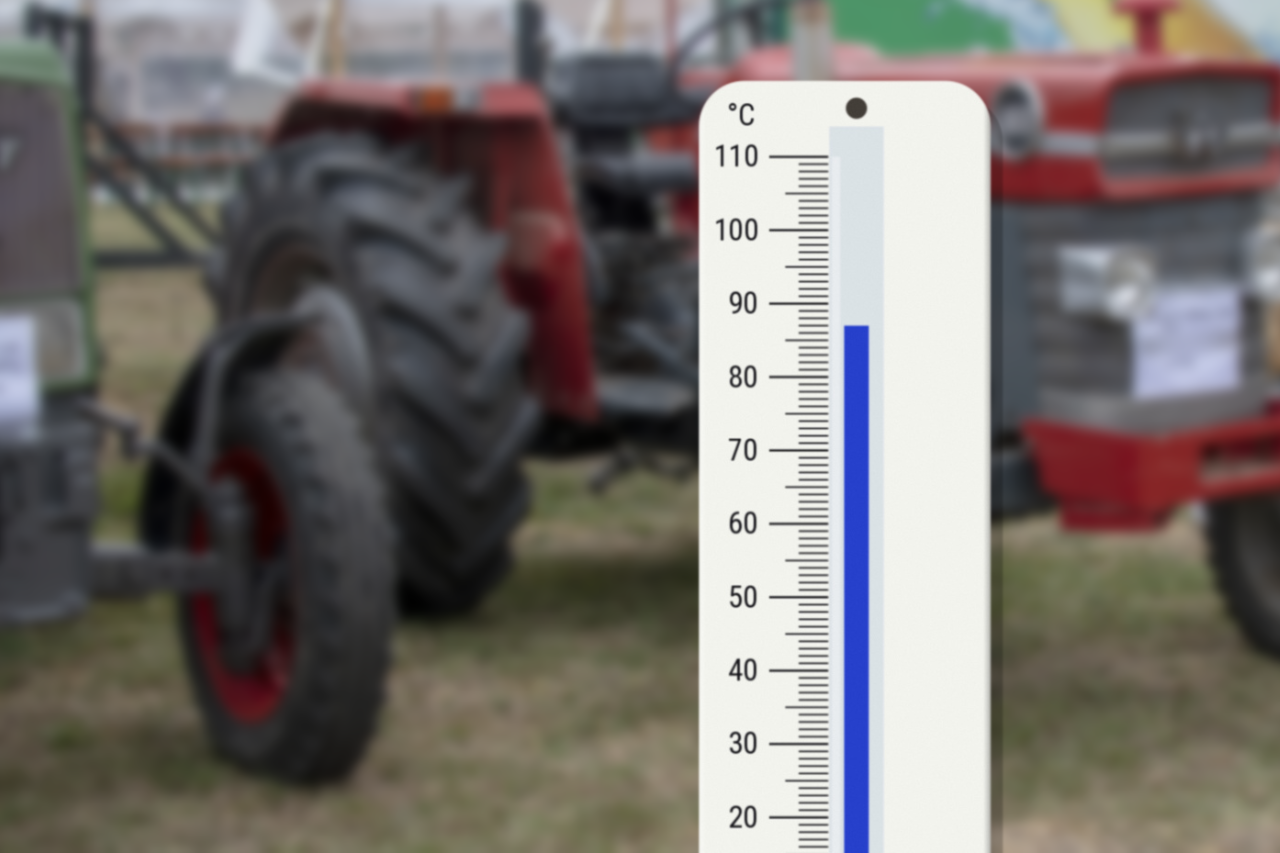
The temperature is 87 (°C)
